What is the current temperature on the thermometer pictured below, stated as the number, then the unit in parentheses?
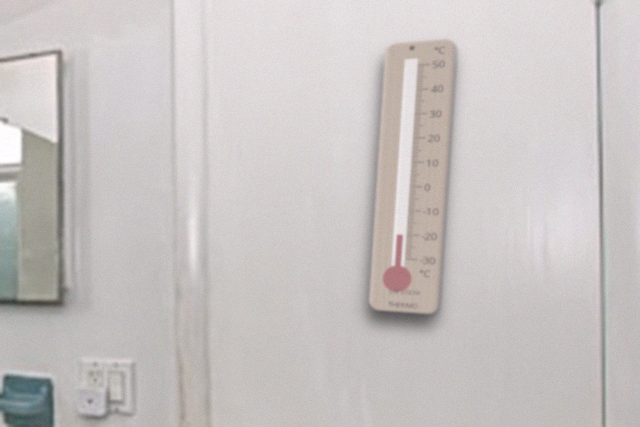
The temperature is -20 (°C)
